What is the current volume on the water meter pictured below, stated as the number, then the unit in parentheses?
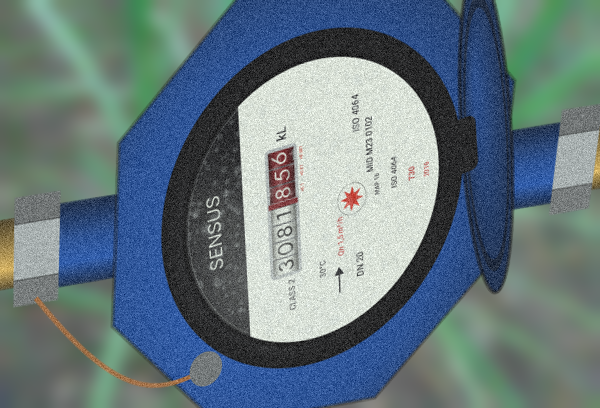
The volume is 3081.856 (kL)
